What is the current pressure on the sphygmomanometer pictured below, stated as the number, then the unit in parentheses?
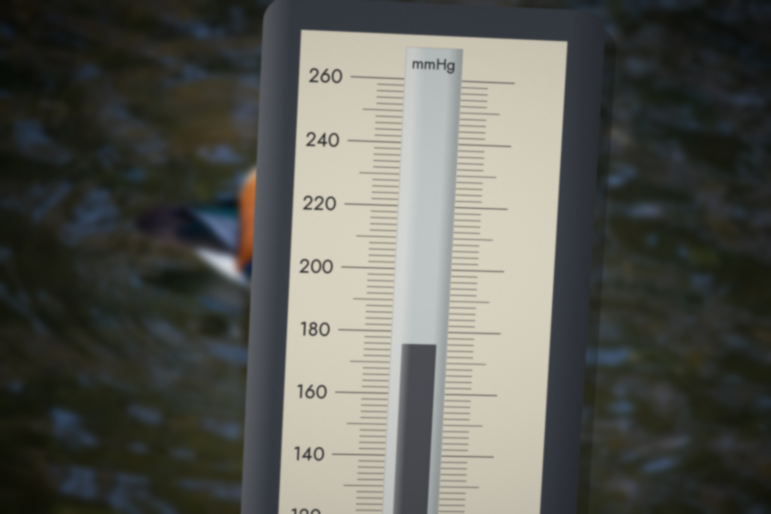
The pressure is 176 (mmHg)
